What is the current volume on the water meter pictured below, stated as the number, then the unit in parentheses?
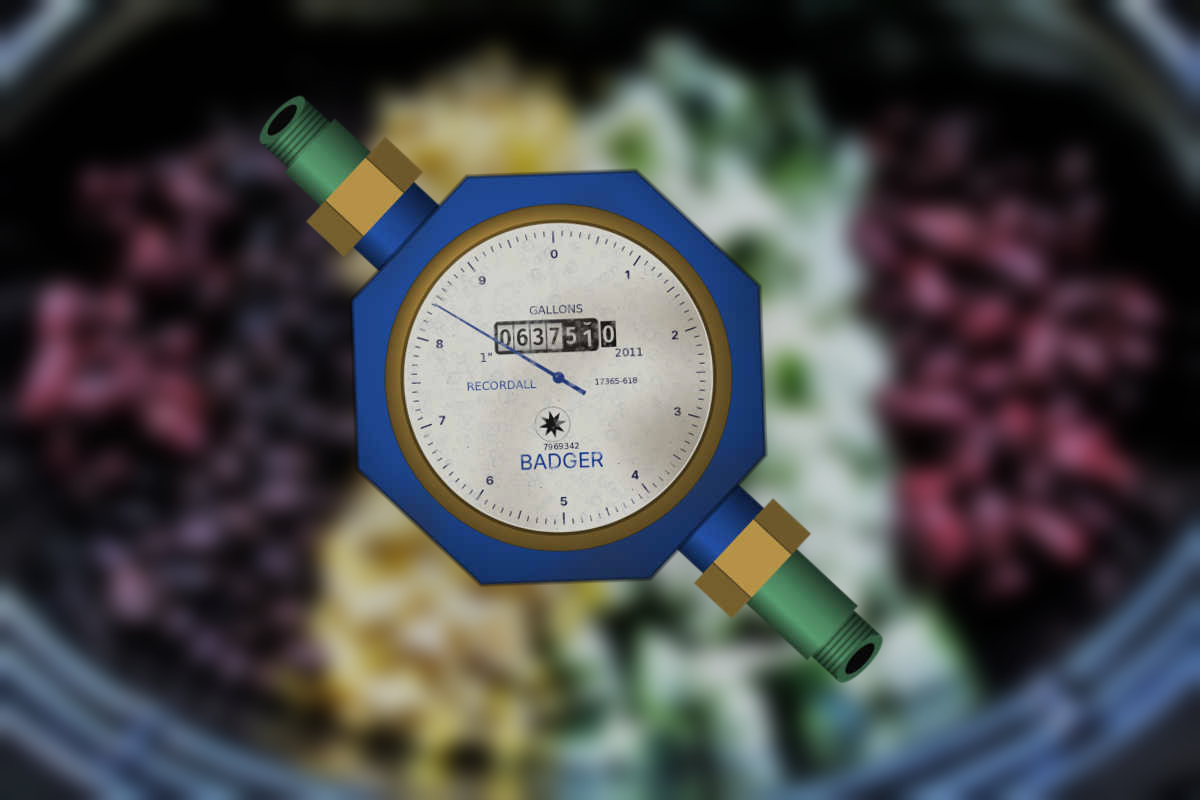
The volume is 637508.4 (gal)
